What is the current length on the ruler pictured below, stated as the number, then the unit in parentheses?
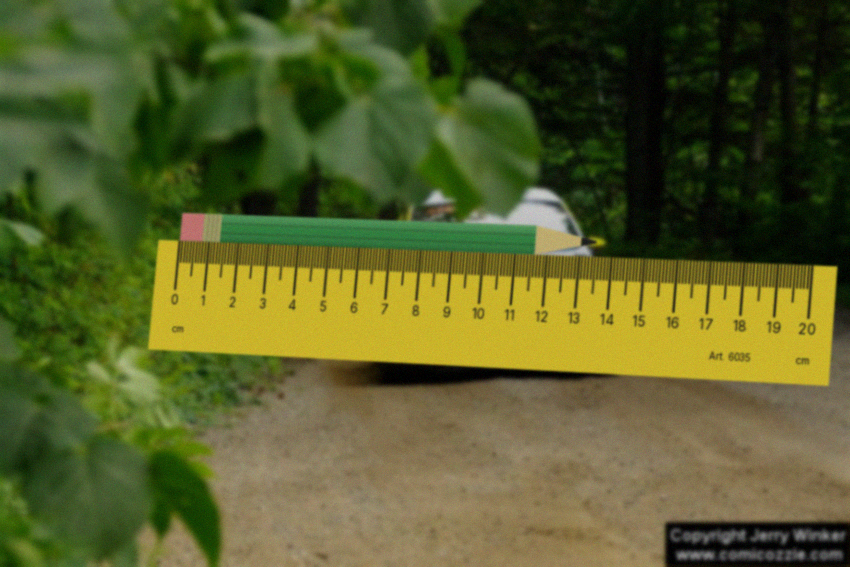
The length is 13.5 (cm)
